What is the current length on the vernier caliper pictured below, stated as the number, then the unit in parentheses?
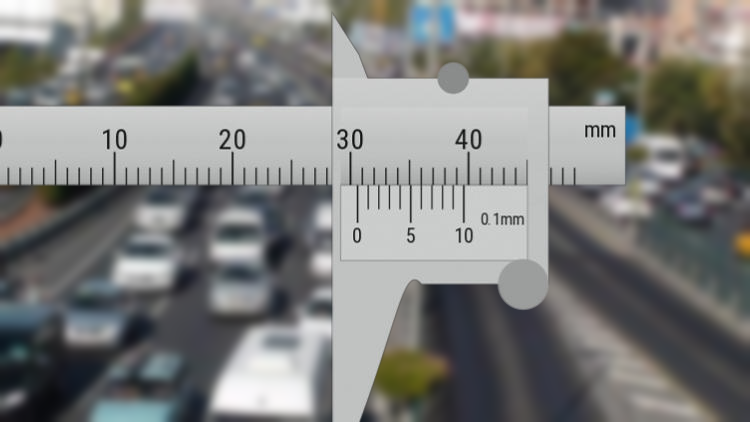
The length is 30.6 (mm)
